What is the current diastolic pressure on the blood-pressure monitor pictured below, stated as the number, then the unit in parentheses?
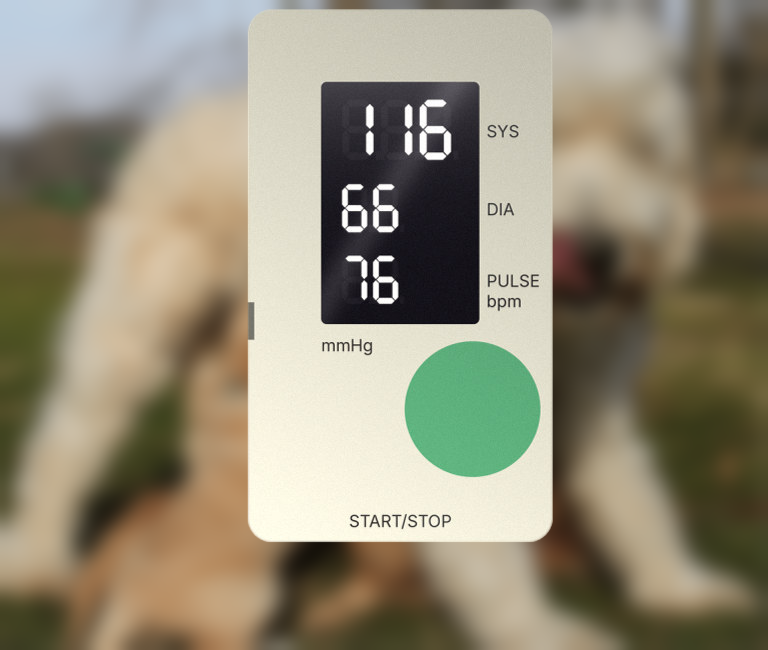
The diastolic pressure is 66 (mmHg)
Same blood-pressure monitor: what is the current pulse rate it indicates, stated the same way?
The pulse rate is 76 (bpm)
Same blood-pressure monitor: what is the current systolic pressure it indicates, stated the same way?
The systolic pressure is 116 (mmHg)
